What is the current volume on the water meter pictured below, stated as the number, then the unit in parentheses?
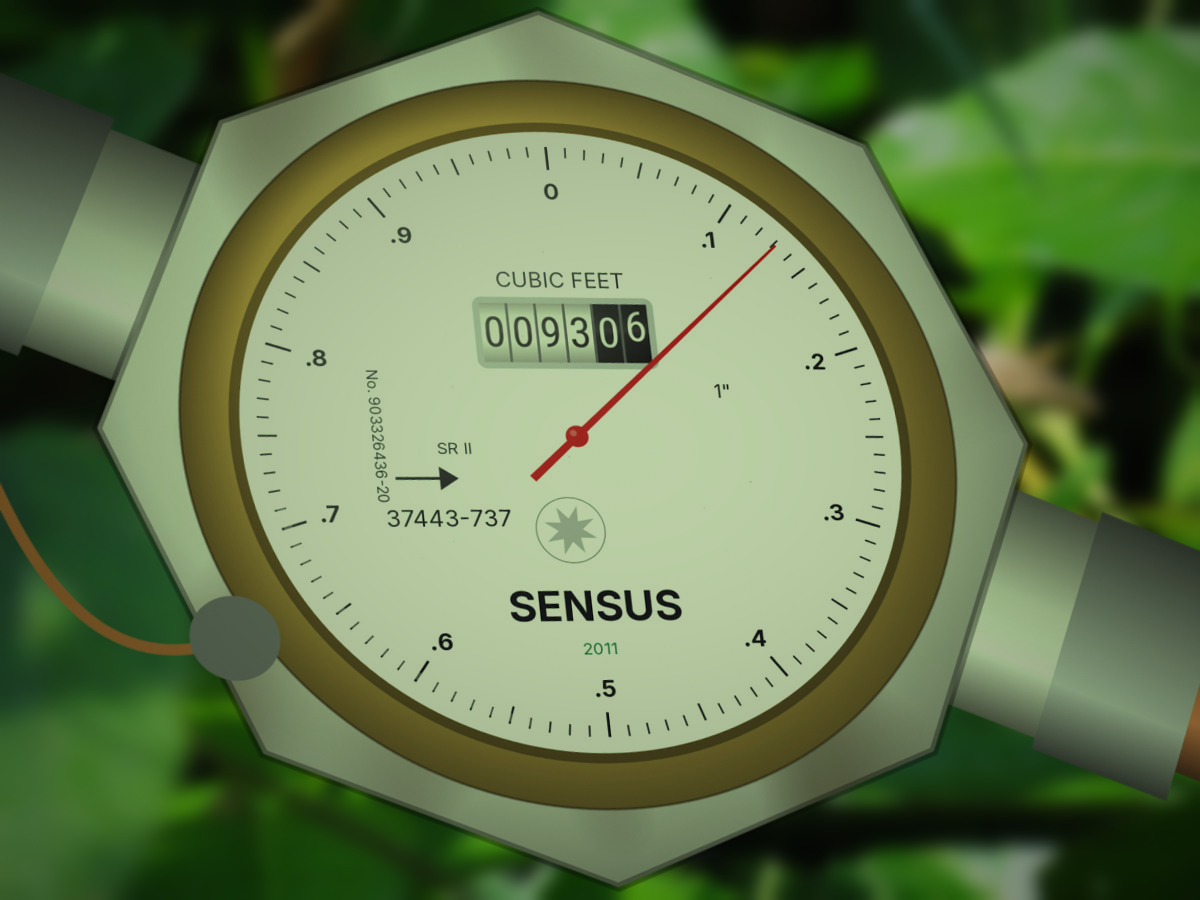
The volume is 9306.13 (ft³)
